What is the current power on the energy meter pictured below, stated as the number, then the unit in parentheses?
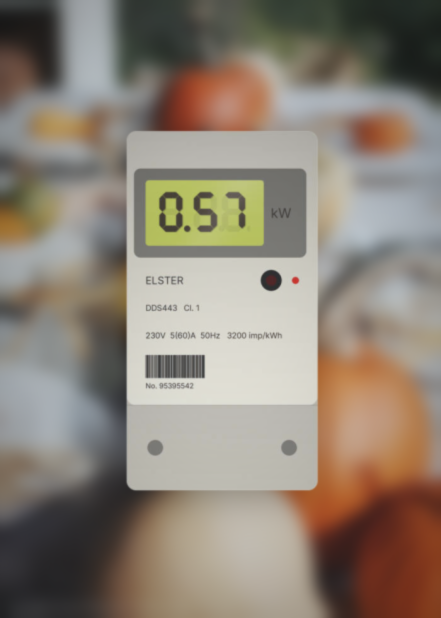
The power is 0.57 (kW)
